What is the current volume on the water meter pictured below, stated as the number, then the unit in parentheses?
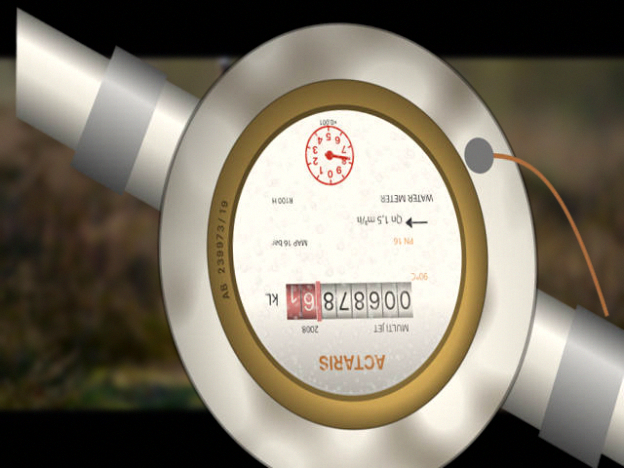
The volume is 6878.607 (kL)
